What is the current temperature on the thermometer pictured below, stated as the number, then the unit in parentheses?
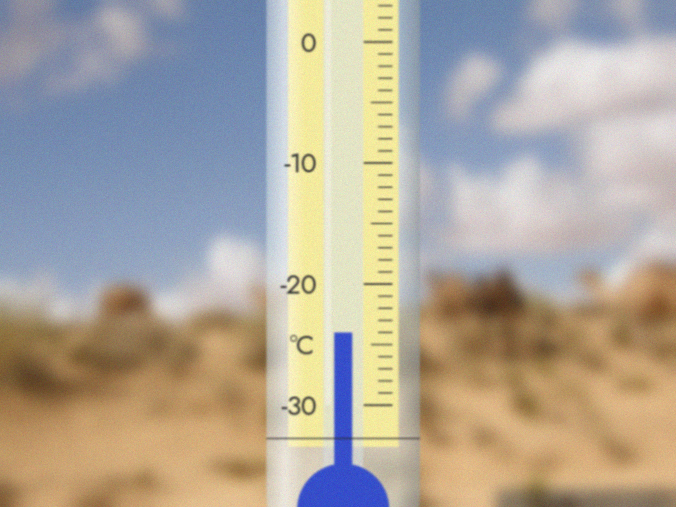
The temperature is -24 (°C)
